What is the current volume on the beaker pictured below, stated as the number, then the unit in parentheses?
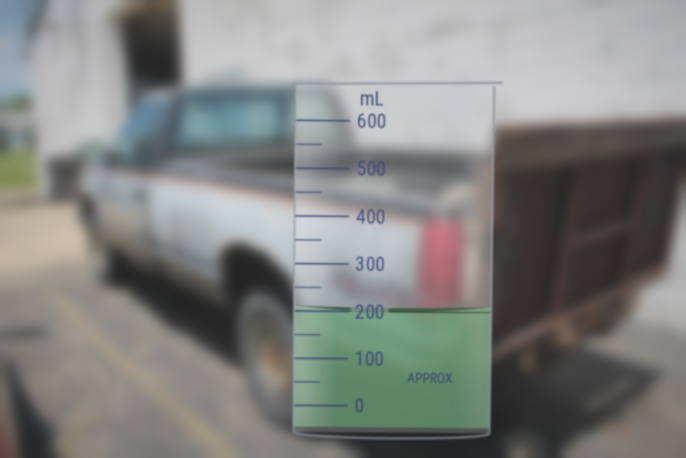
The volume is 200 (mL)
